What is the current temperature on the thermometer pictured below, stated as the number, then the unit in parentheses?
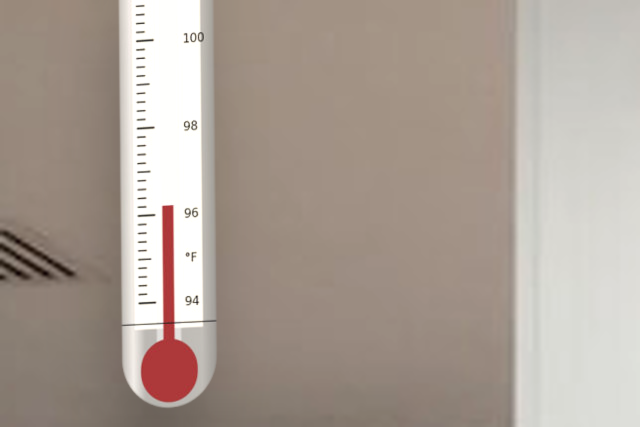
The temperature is 96.2 (°F)
